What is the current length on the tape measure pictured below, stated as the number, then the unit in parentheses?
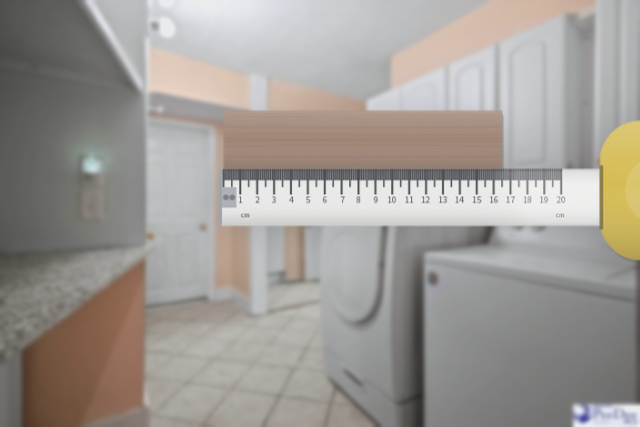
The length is 16.5 (cm)
